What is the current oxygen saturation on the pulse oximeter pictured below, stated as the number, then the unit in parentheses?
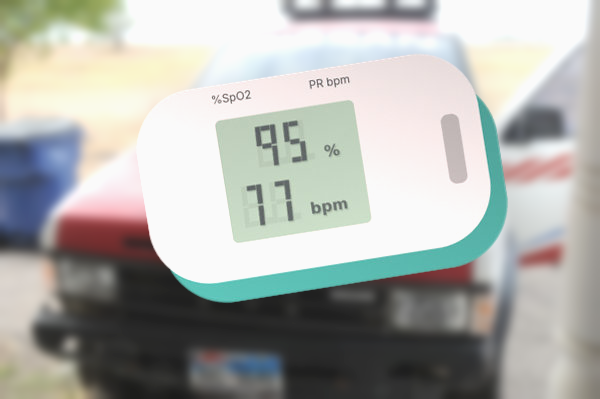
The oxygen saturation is 95 (%)
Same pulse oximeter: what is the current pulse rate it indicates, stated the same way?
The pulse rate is 77 (bpm)
